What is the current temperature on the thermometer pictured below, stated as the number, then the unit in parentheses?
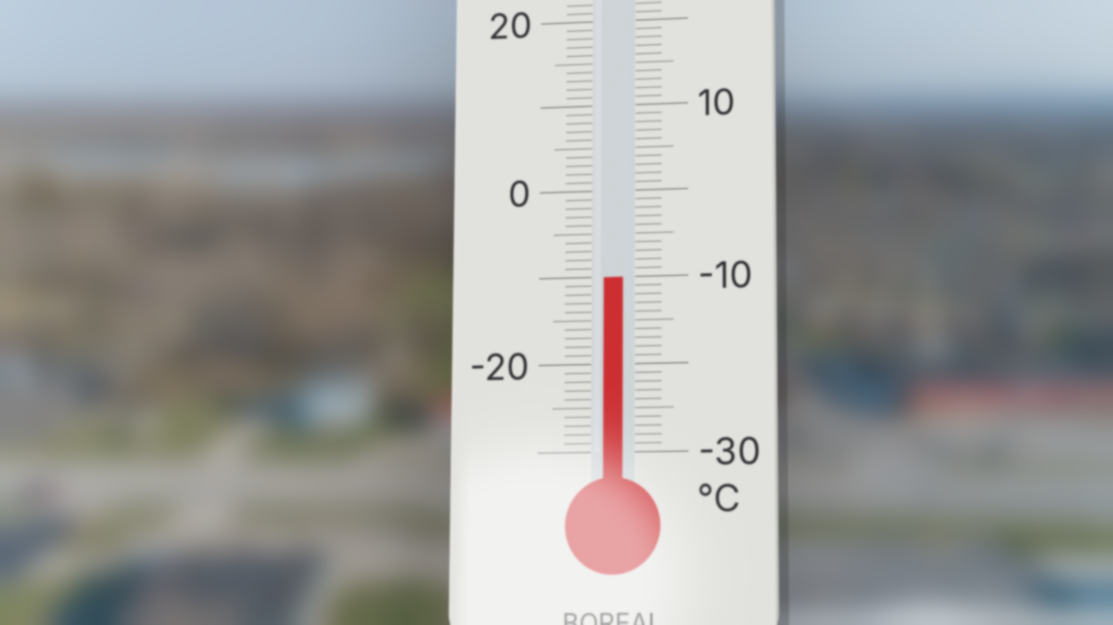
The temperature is -10 (°C)
